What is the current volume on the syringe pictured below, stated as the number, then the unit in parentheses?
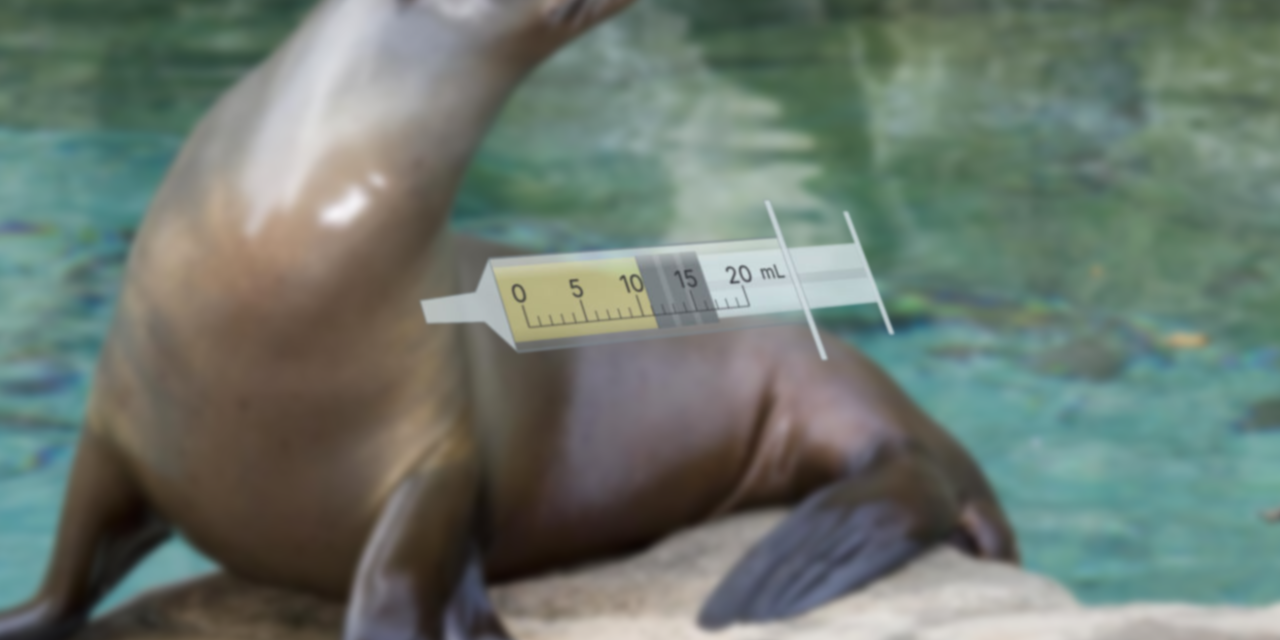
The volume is 11 (mL)
